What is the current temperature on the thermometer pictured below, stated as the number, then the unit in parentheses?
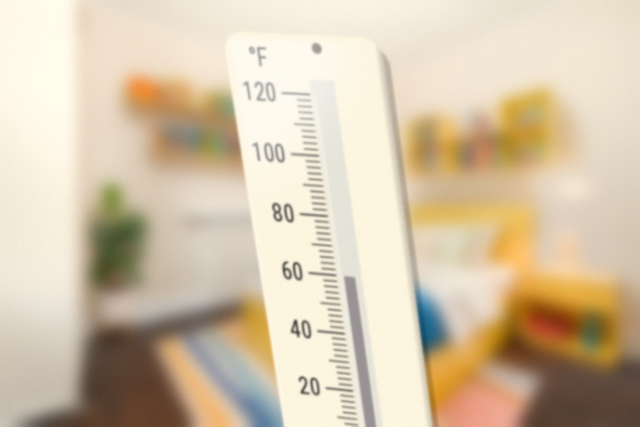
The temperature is 60 (°F)
